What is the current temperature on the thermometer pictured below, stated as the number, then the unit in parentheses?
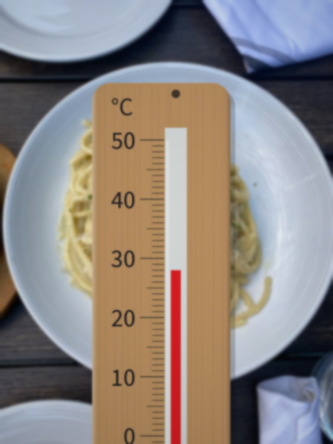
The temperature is 28 (°C)
